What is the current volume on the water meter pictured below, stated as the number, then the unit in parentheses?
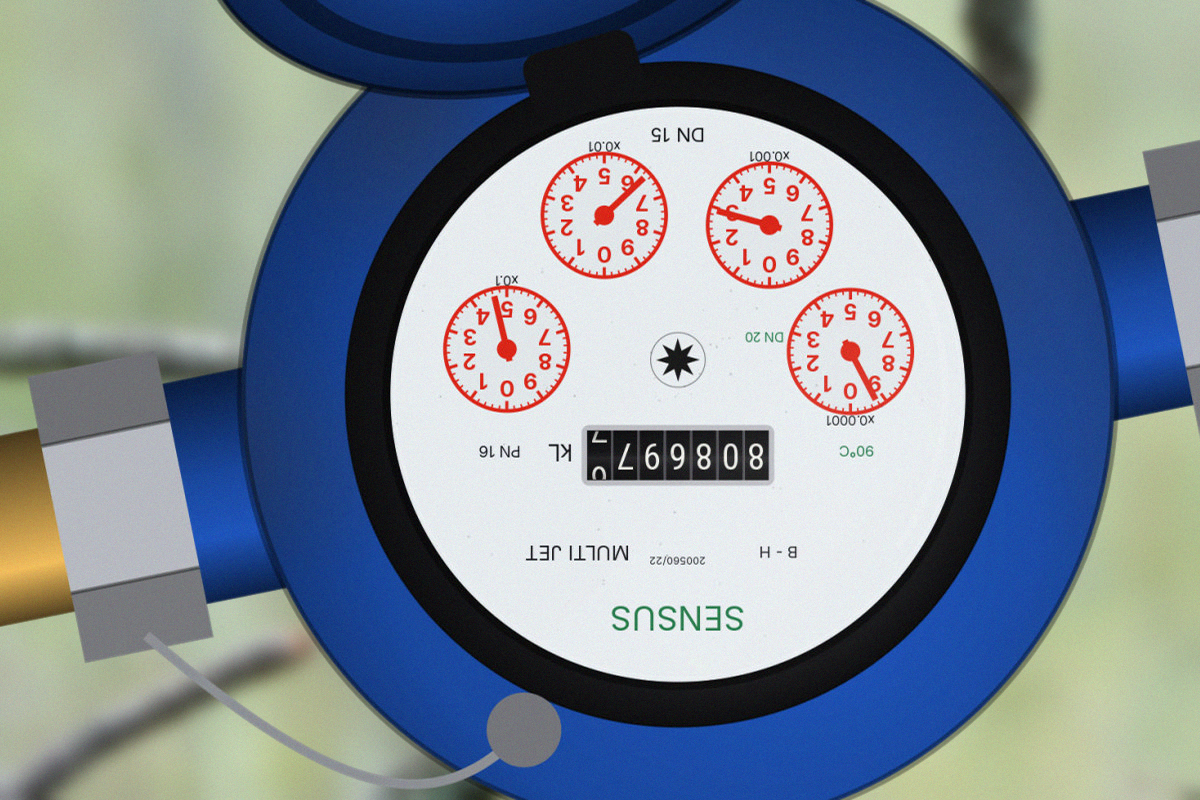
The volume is 8086976.4629 (kL)
